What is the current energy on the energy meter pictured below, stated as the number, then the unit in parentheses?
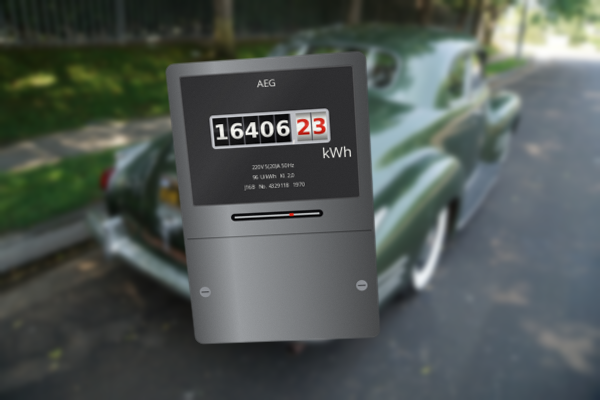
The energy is 16406.23 (kWh)
